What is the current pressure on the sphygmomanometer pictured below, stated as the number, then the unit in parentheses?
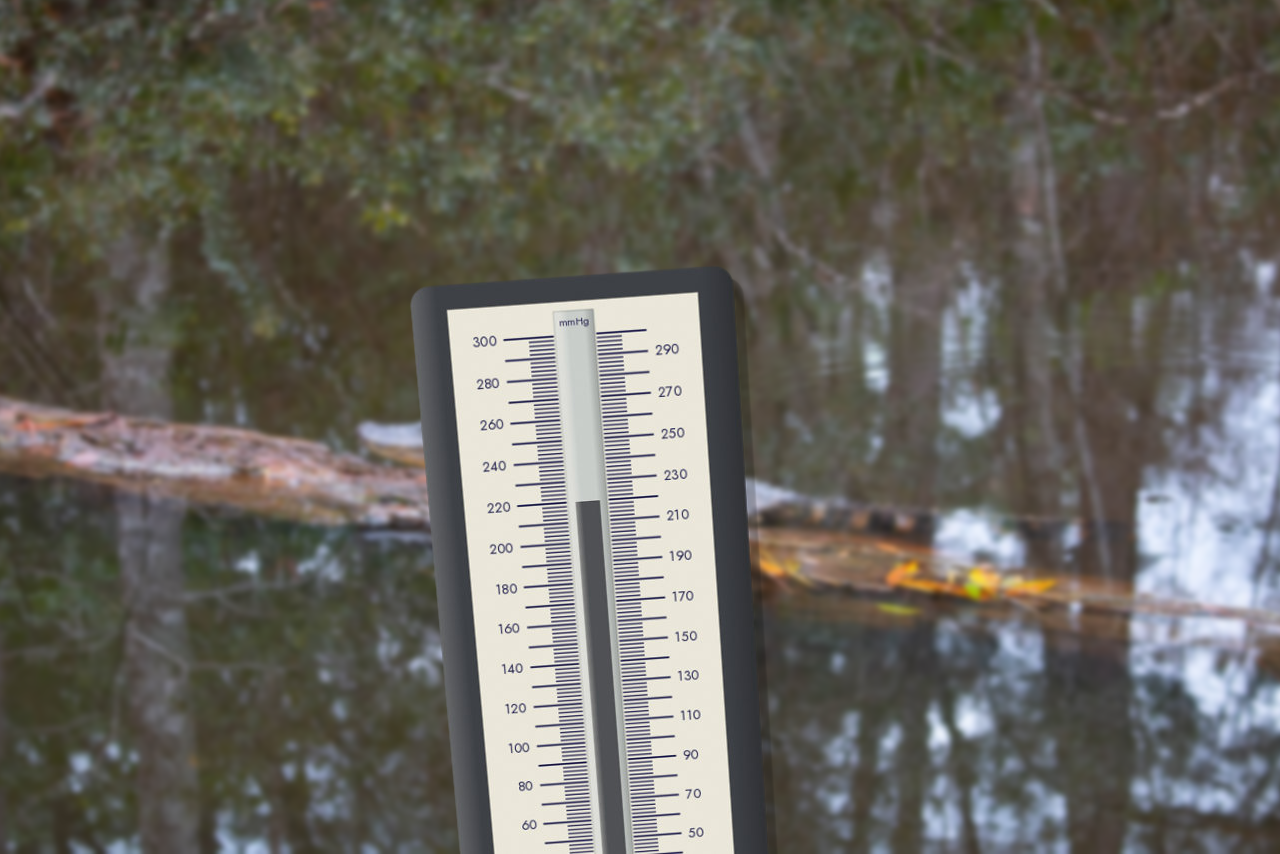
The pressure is 220 (mmHg)
